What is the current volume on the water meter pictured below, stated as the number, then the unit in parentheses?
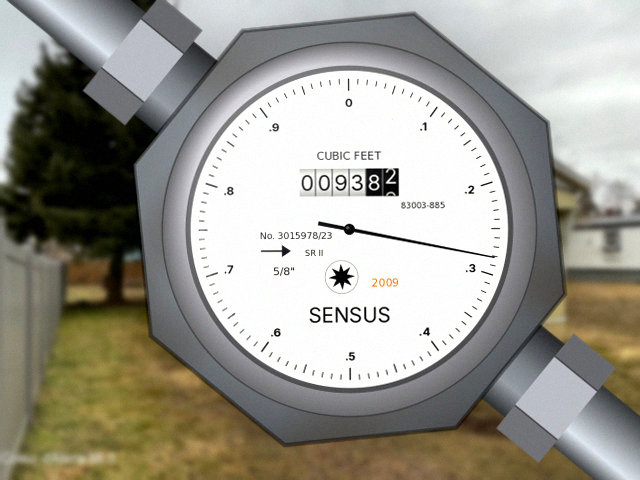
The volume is 9382.28 (ft³)
